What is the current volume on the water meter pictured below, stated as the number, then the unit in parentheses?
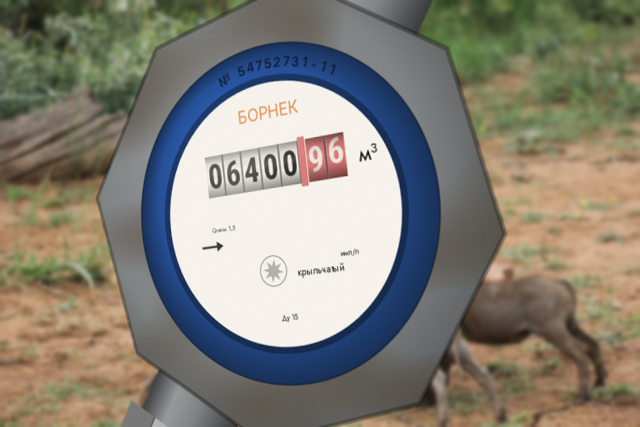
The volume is 6400.96 (m³)
